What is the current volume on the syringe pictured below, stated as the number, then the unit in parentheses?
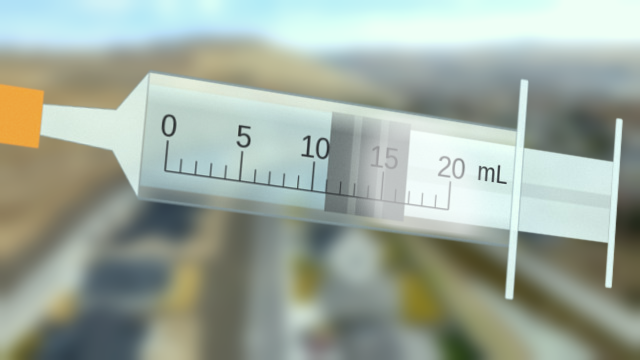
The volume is 11 (mL)
